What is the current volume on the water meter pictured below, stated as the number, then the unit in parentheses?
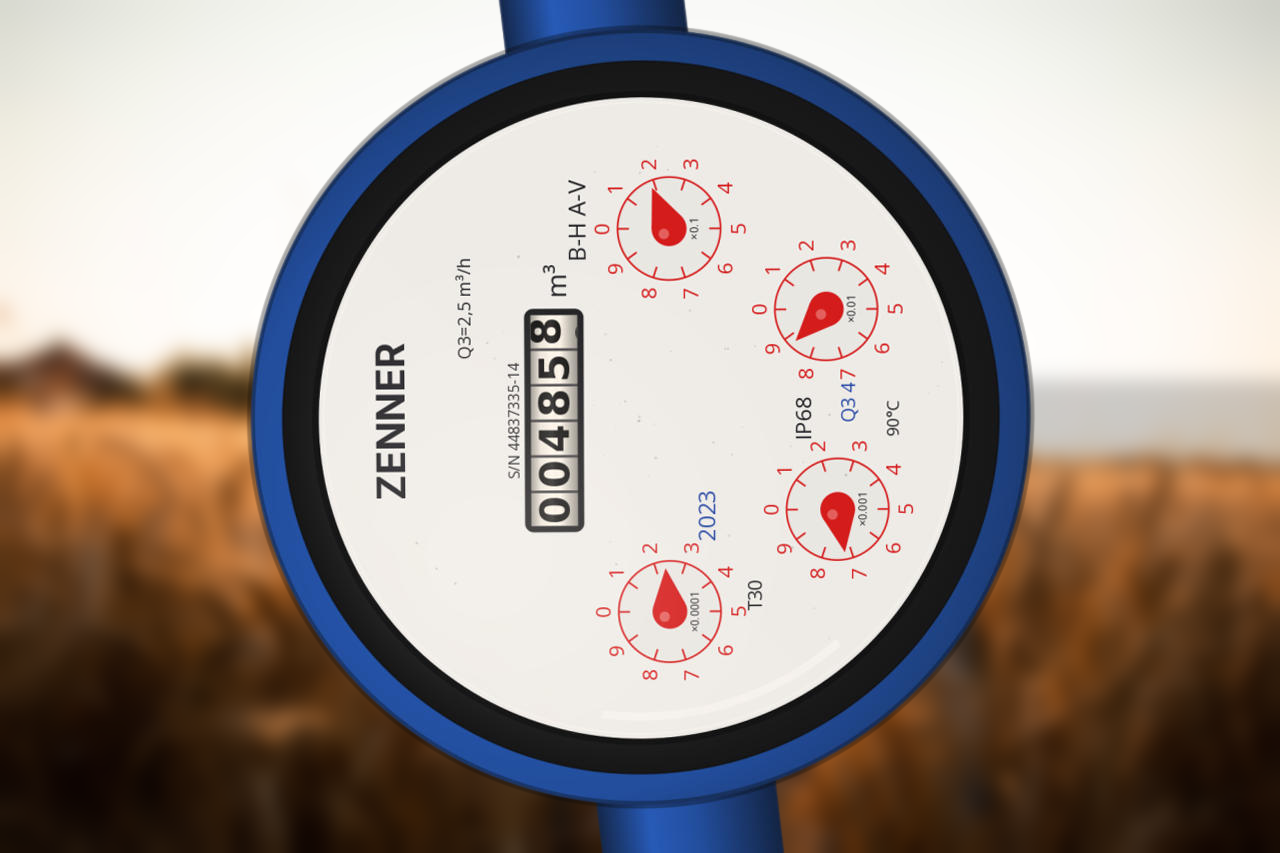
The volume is 4858.1872 (m³)
